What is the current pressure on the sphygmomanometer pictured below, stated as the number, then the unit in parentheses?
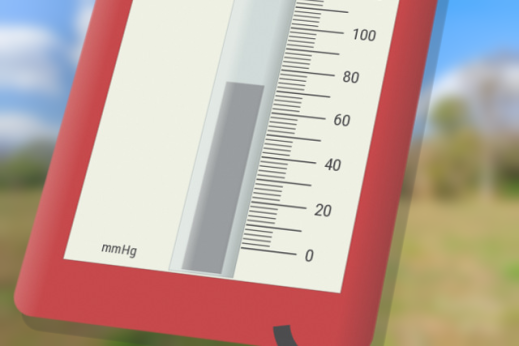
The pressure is 72 (mmHg)
